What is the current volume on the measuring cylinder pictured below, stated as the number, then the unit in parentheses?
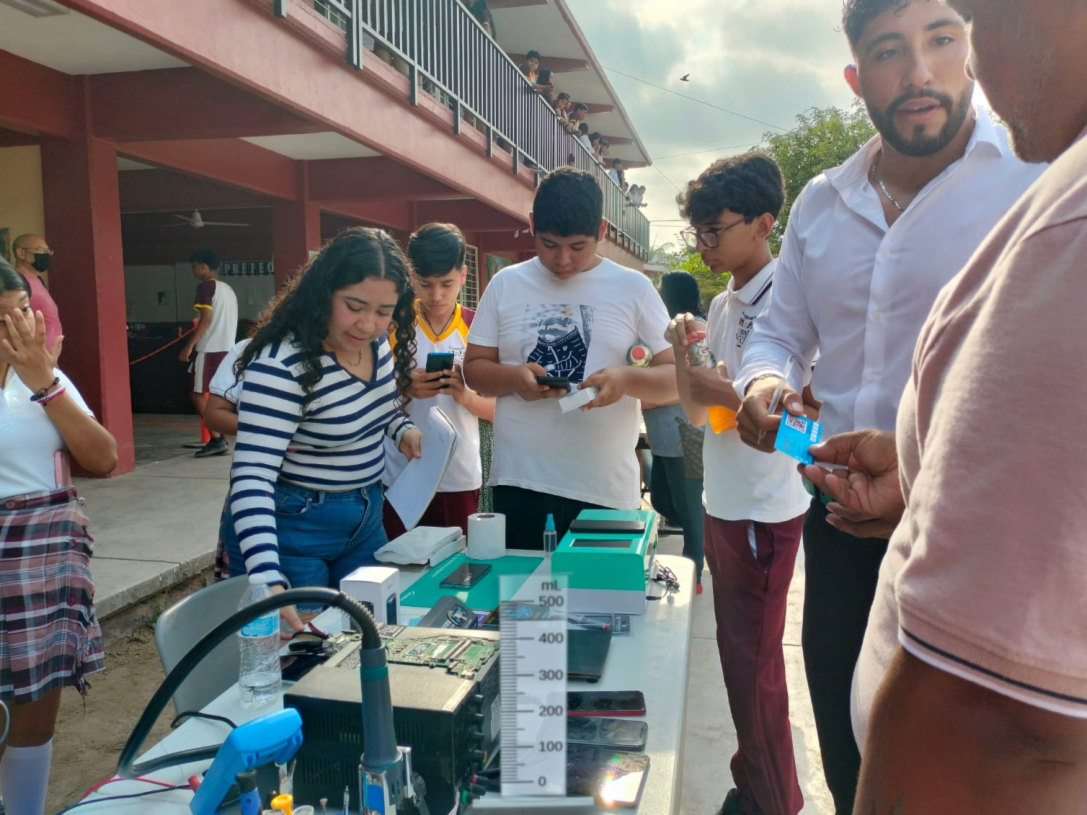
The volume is 450 (mL)
